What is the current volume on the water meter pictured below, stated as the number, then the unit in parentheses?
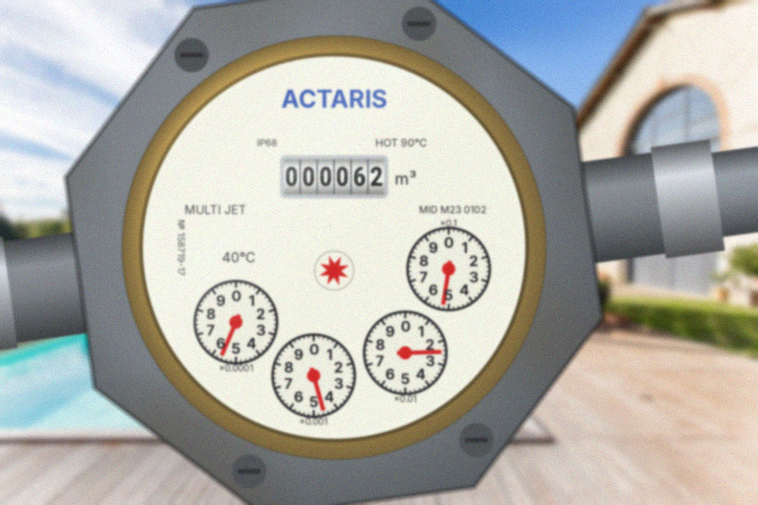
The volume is 62.5245 (m³)
